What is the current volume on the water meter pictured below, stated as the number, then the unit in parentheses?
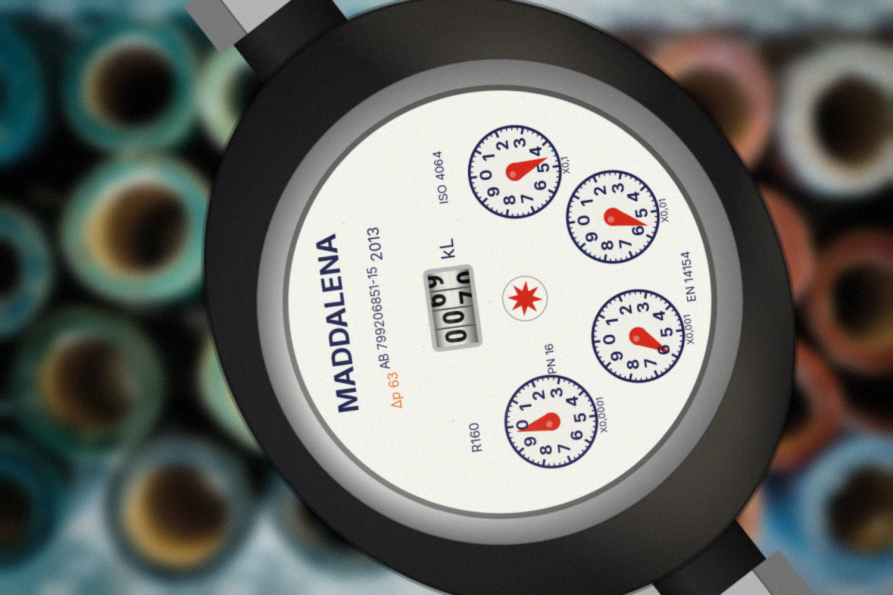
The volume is 69.4559 (kL)
